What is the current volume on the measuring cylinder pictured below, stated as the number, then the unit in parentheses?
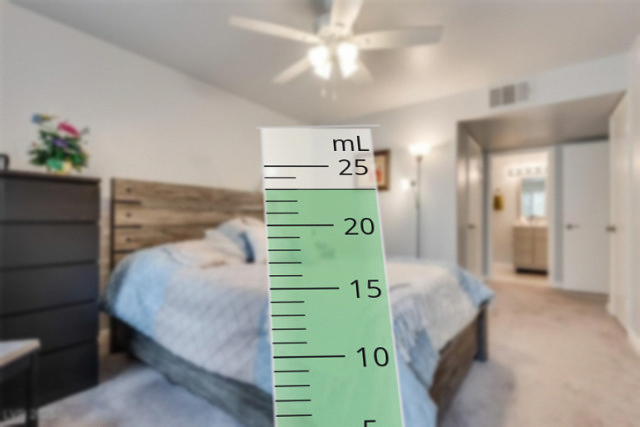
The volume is 23 (mL)
